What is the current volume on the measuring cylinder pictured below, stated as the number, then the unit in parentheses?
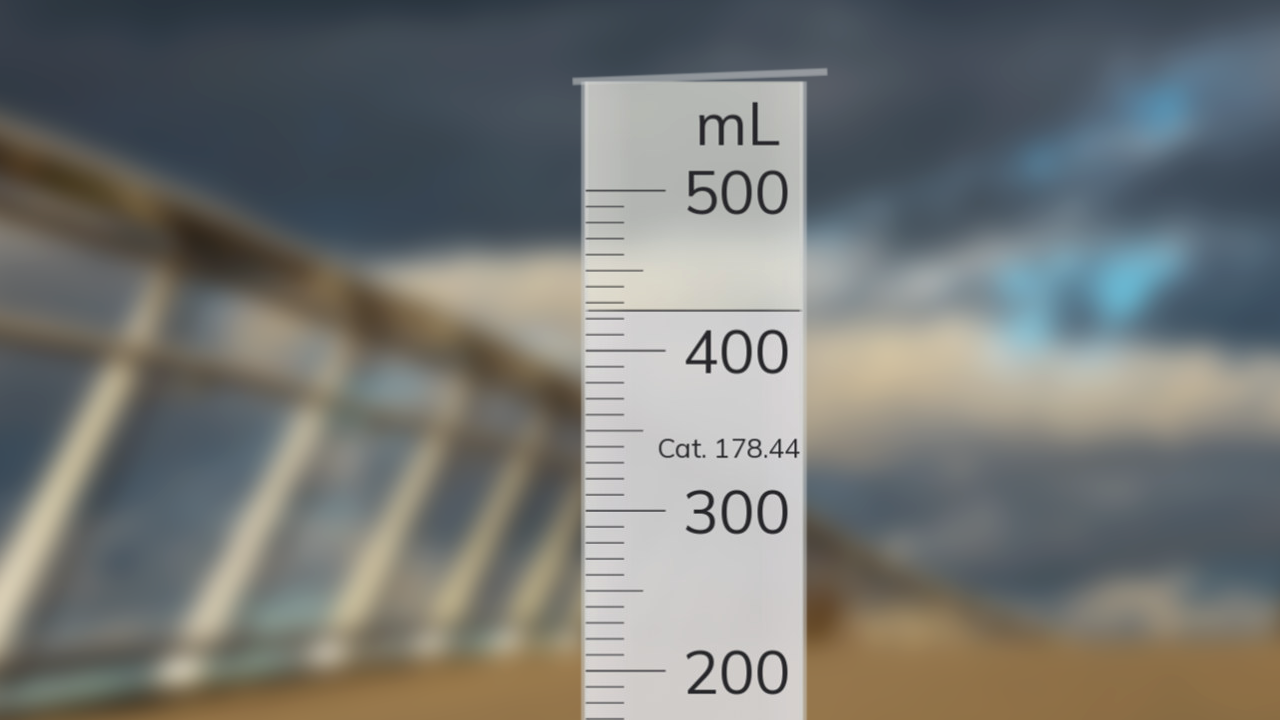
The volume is 425 (mL)
